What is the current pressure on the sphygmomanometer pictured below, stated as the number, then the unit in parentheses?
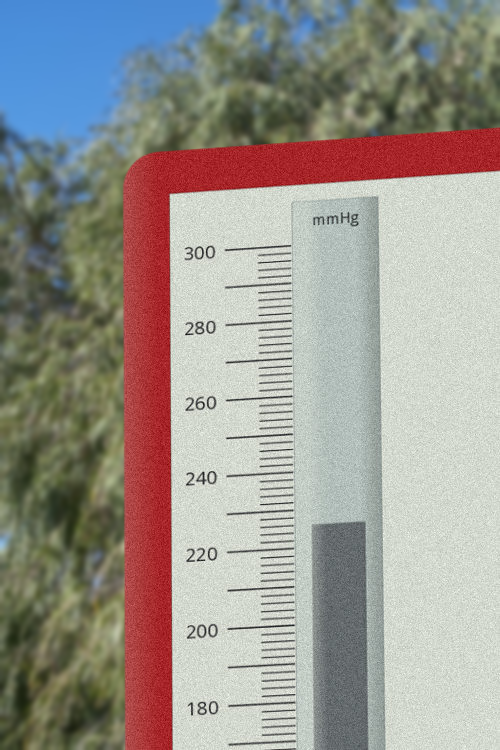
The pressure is 226 (mmHg)
